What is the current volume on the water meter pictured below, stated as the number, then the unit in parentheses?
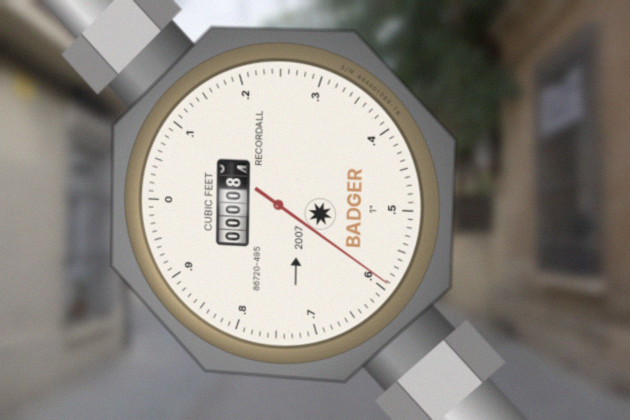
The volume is 83.59 (ft³)
